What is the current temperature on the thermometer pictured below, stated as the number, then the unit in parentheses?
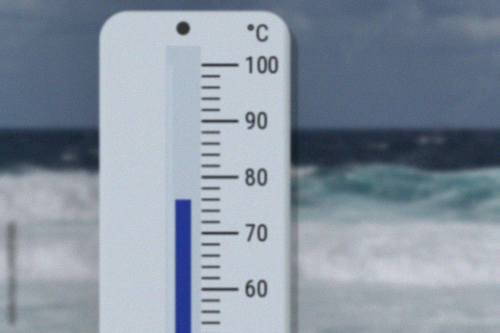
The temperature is 76 (°C)
